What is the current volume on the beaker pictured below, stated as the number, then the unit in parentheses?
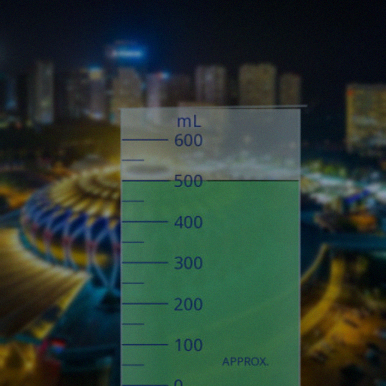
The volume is 500 (mL)
